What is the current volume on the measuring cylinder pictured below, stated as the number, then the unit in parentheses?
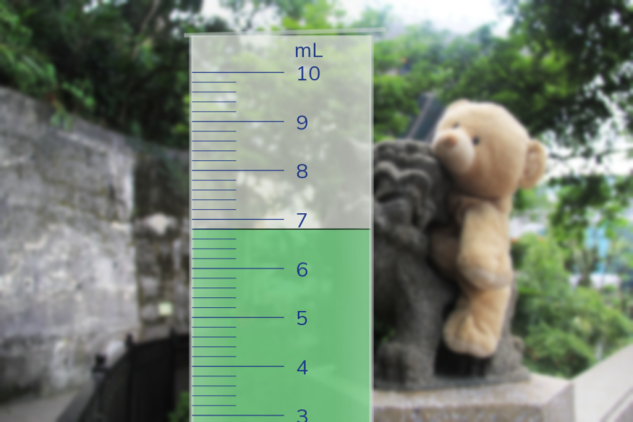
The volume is 6.8 (mL)
